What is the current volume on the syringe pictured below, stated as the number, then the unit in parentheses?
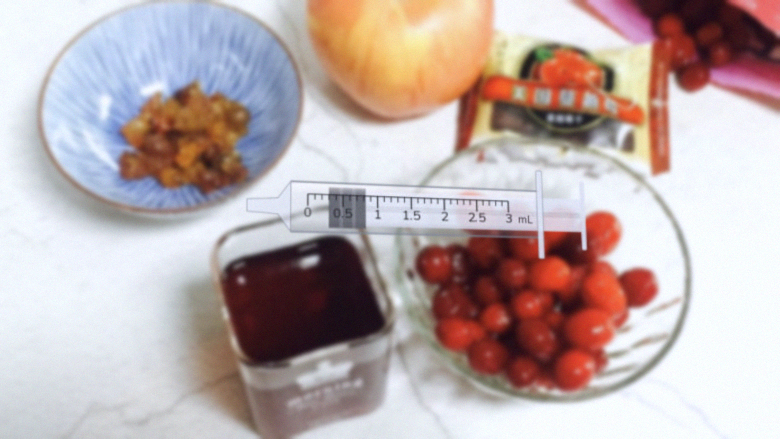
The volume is 0.3 (mL)
